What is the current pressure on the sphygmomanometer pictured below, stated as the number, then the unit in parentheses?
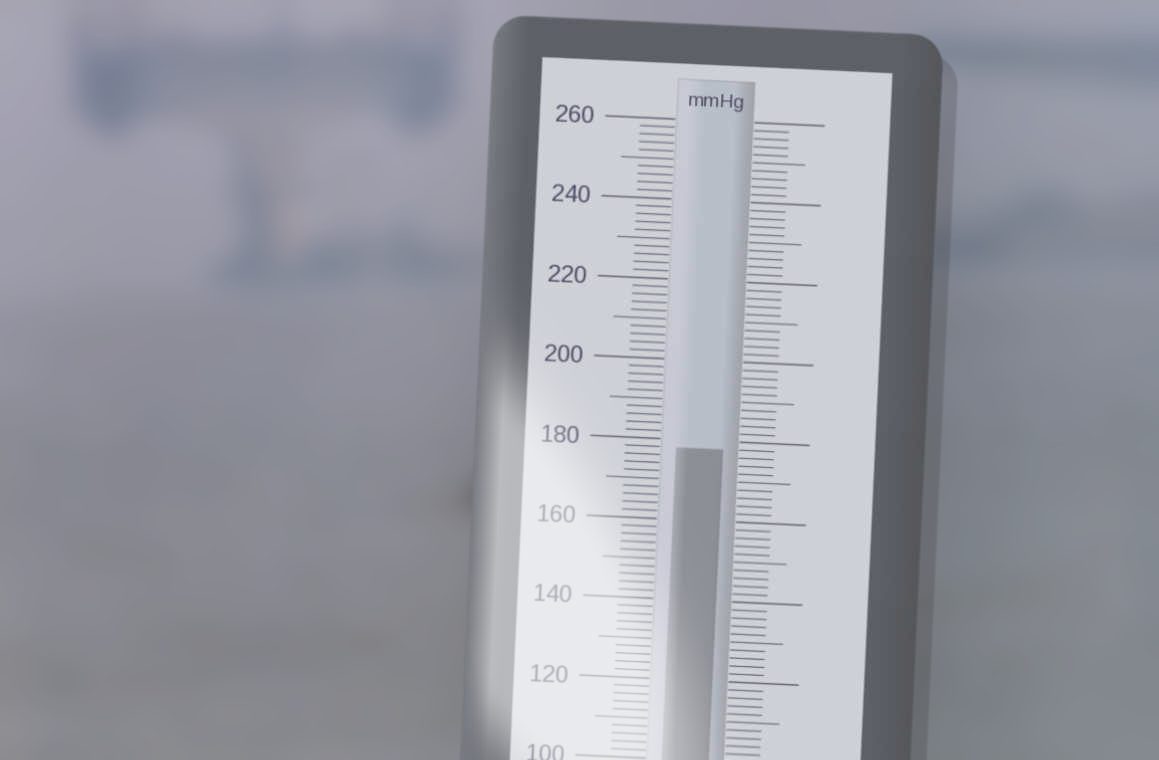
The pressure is 178 (mmHg)
